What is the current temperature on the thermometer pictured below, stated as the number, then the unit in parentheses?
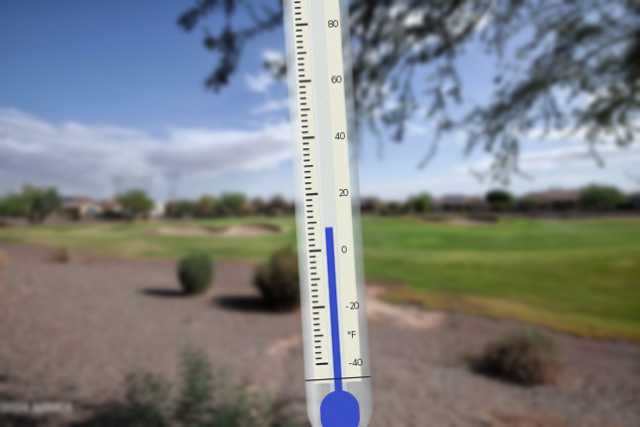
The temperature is 8 (°F)
